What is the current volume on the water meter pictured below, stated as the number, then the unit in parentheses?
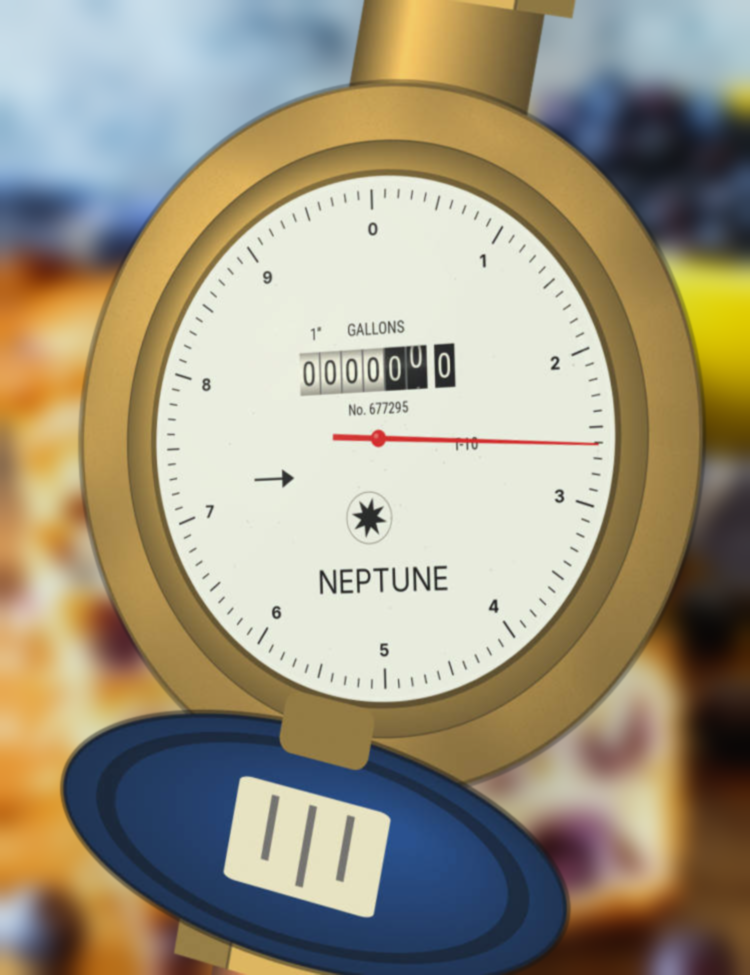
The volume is 2.6 (gal)
